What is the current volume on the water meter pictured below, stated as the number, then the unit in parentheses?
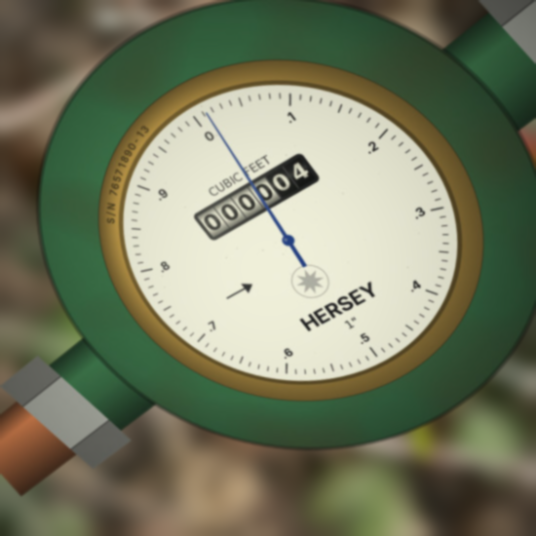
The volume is 4.01 (ft³)
